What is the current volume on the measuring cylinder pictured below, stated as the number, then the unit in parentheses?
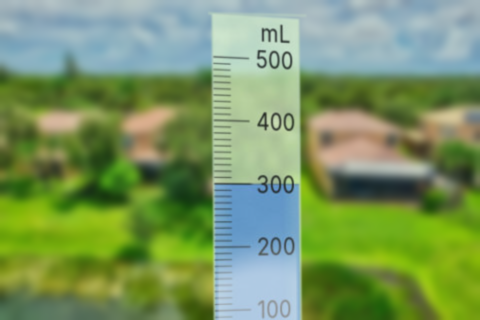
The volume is 300 (mL)
